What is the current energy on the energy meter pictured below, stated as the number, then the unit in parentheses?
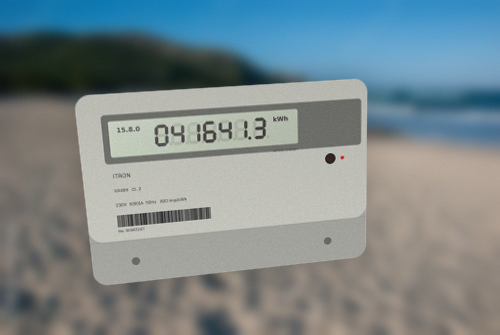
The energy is 41641.3 (kWh)
